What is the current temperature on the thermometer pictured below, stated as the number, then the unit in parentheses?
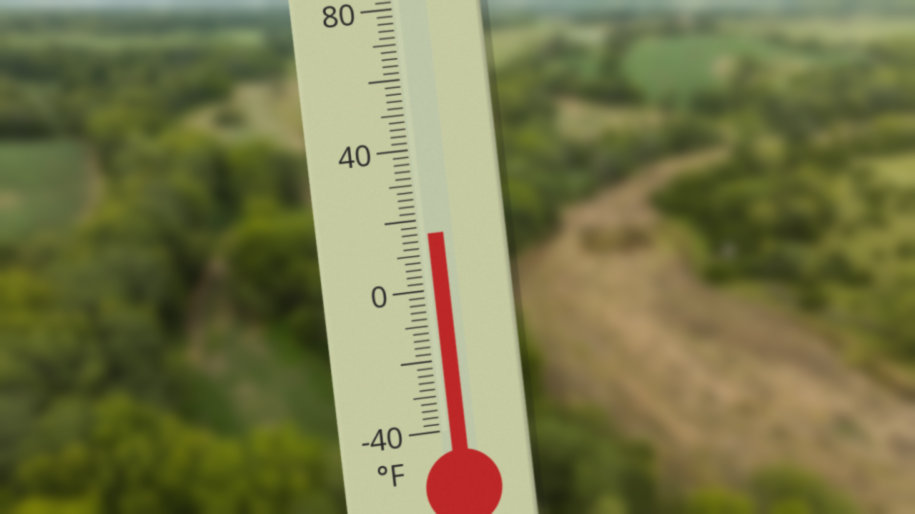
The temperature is 16 (°F)
